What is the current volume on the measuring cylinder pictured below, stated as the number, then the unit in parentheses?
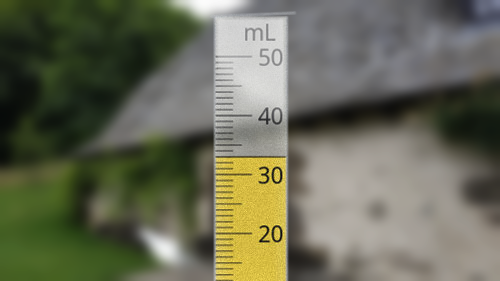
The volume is 33 (mL)
